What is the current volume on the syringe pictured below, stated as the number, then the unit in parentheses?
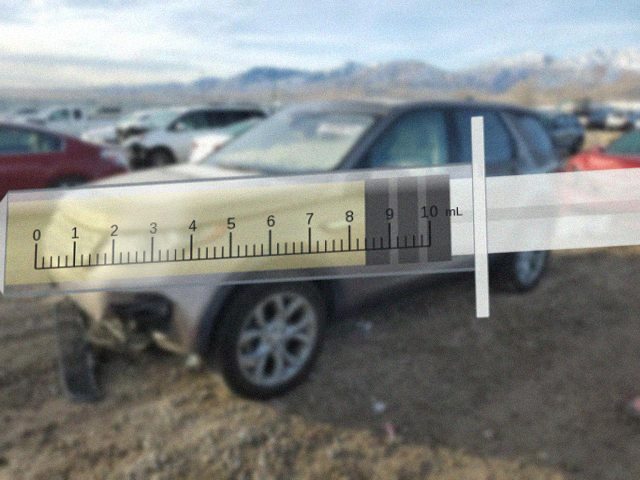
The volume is 8.4 (mL)
